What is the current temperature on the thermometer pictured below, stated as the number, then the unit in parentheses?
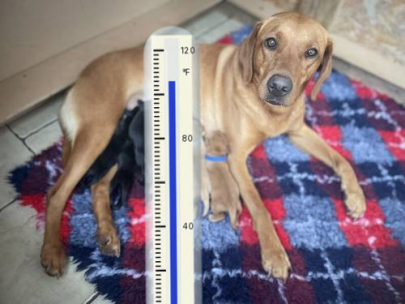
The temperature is 106 (°F)
